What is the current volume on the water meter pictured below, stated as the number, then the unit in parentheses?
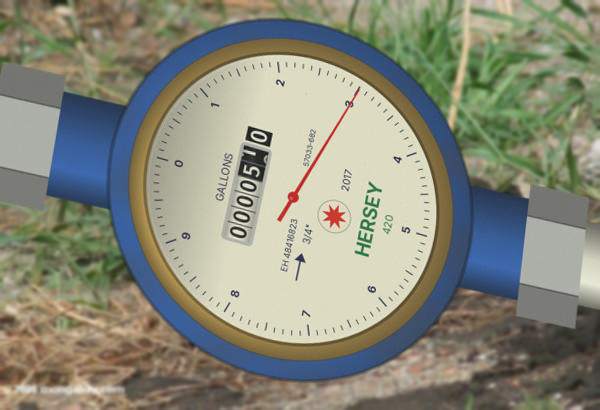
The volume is 513.0 (gal)
